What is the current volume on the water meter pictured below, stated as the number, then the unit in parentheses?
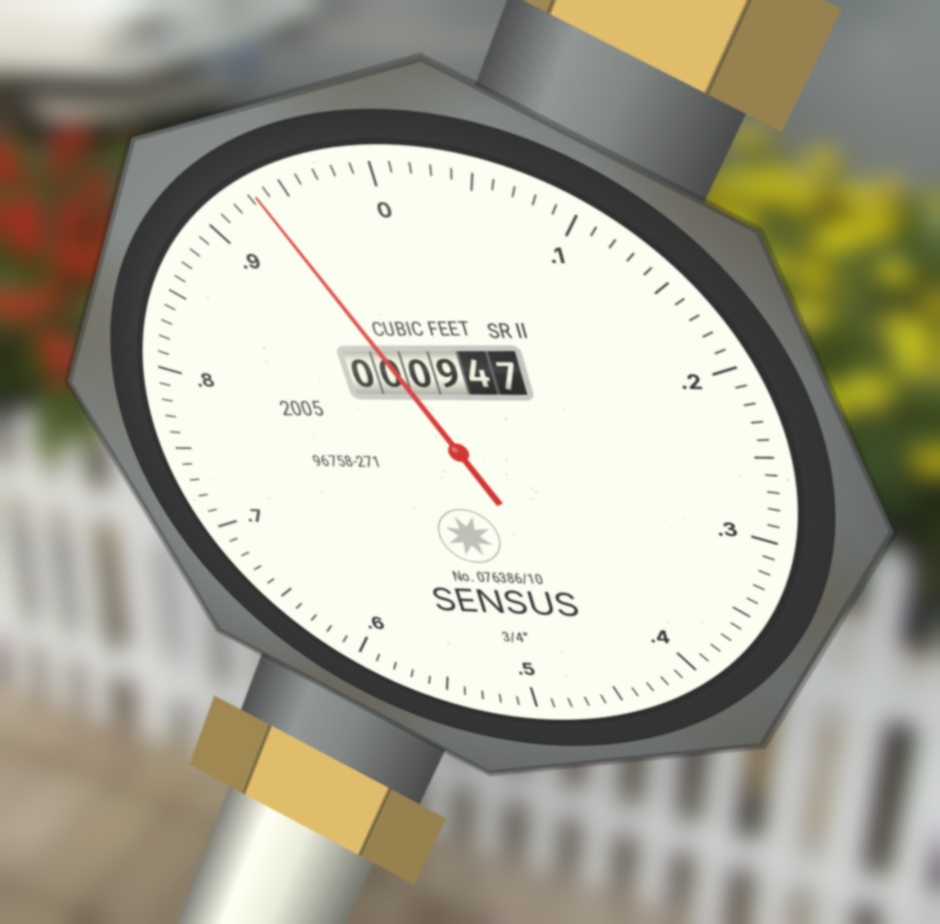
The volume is 946.93 (ft³)
